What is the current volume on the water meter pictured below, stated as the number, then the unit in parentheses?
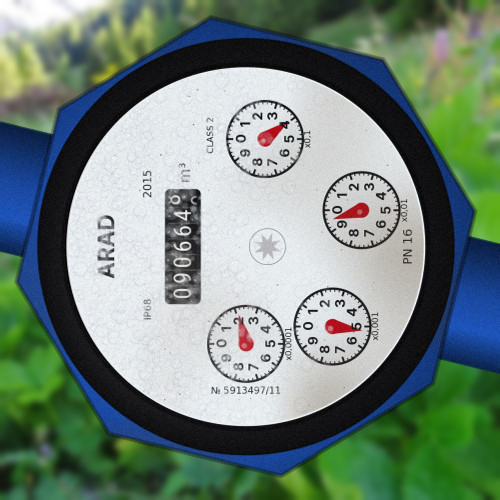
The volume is 906648.3952 (m³)
